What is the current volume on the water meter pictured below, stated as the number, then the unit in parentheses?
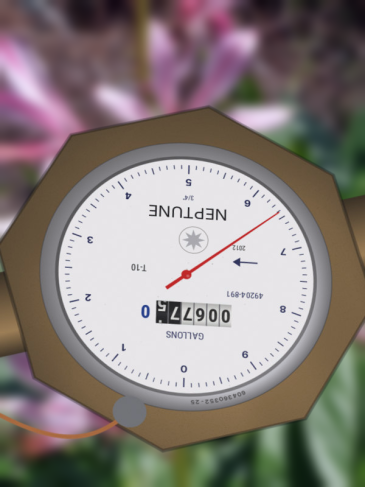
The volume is 67746.4 (gal)
